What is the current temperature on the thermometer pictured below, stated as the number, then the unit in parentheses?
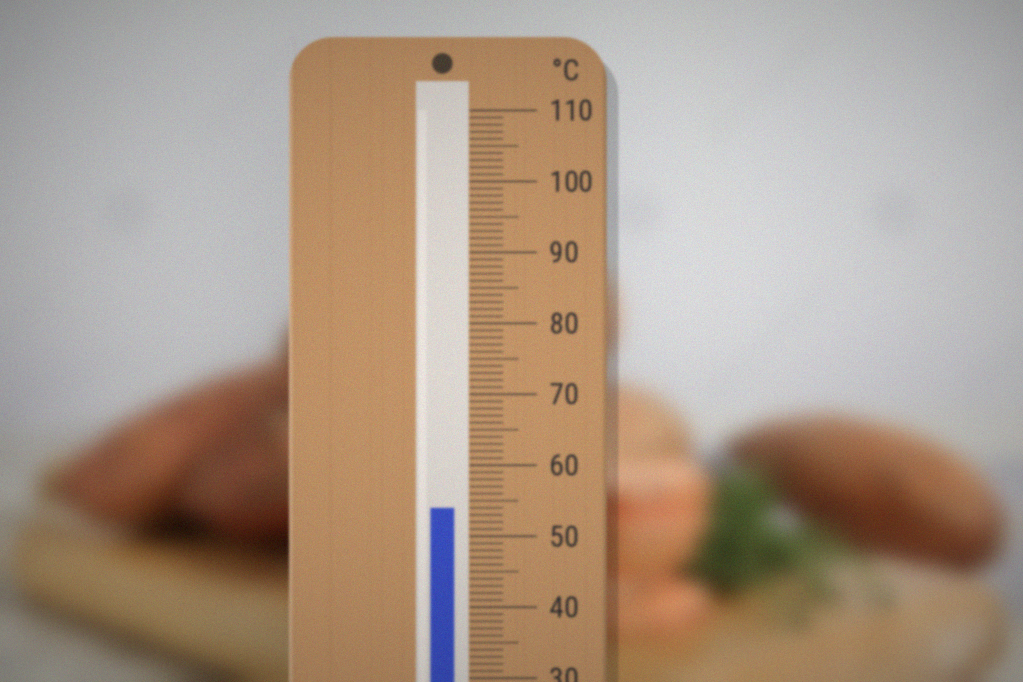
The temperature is 54 (°C)
